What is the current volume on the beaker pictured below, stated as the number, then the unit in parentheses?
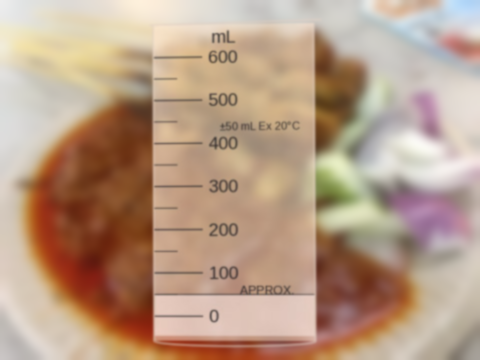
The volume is 50 (mL)
